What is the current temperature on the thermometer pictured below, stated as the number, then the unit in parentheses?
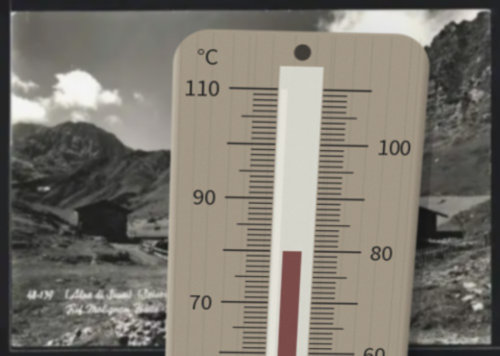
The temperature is 80 (°C)
